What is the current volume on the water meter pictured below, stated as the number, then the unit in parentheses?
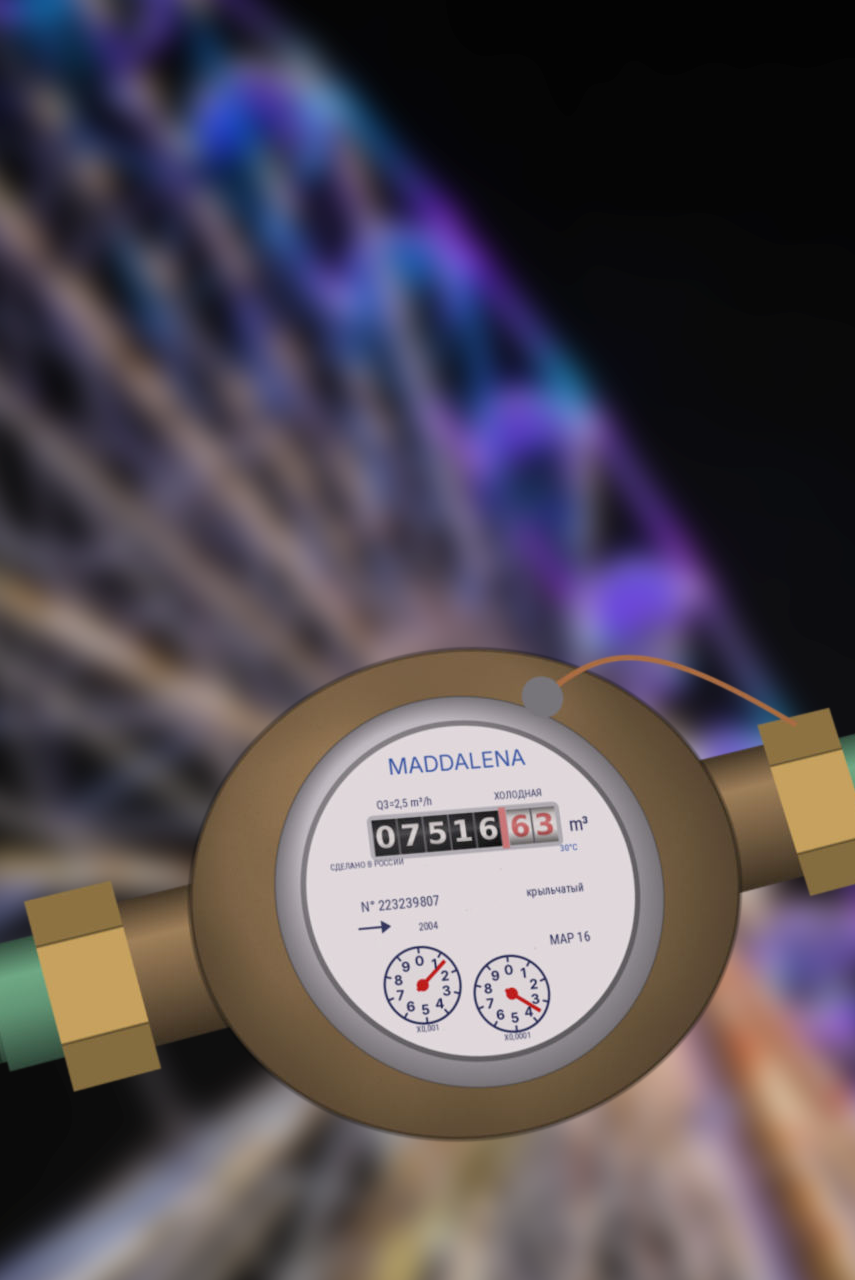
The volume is 7516.6313 (m³)
